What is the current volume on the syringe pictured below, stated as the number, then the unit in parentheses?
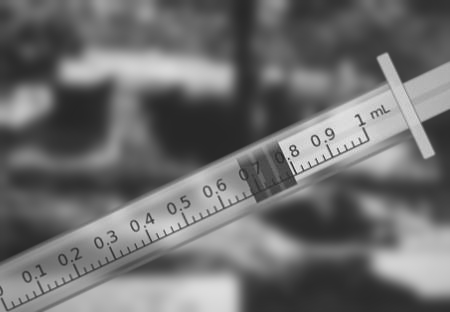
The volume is 0.68 (mL)
